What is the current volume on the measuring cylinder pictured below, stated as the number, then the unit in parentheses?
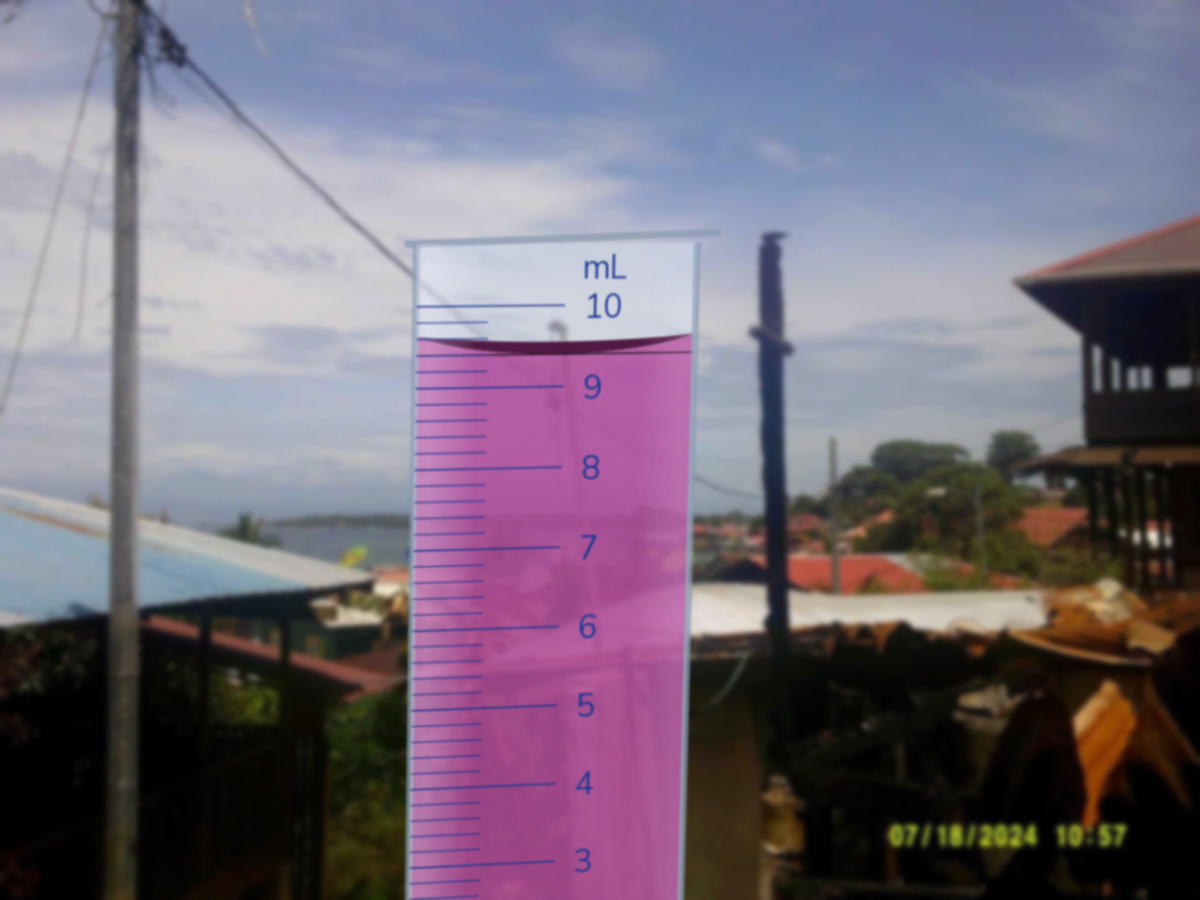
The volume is 9.4 (mL)
